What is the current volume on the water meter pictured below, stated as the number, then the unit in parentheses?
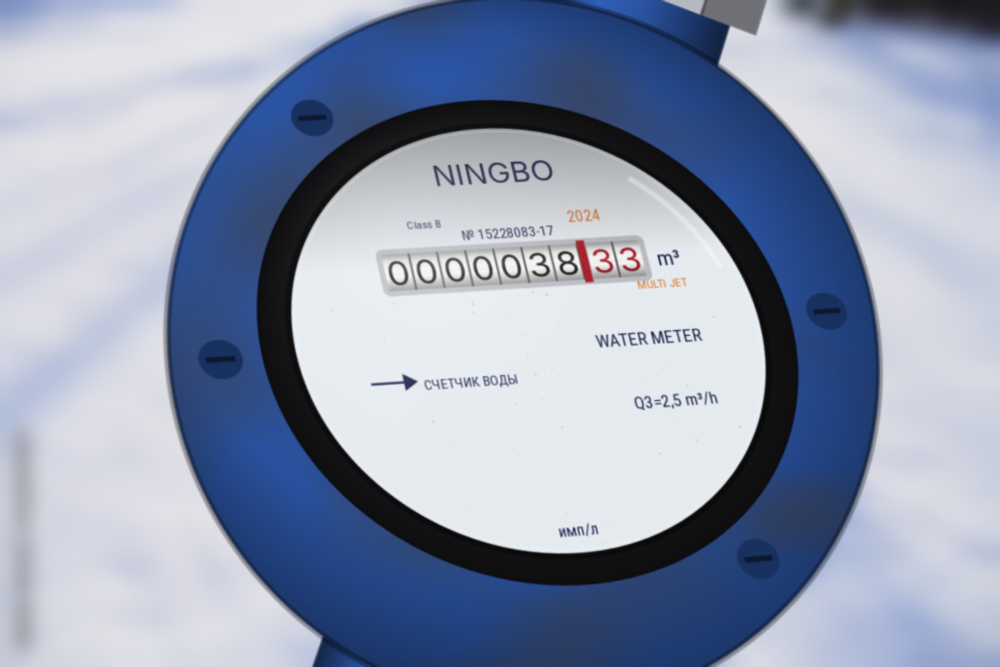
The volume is 38.33 (m³)
